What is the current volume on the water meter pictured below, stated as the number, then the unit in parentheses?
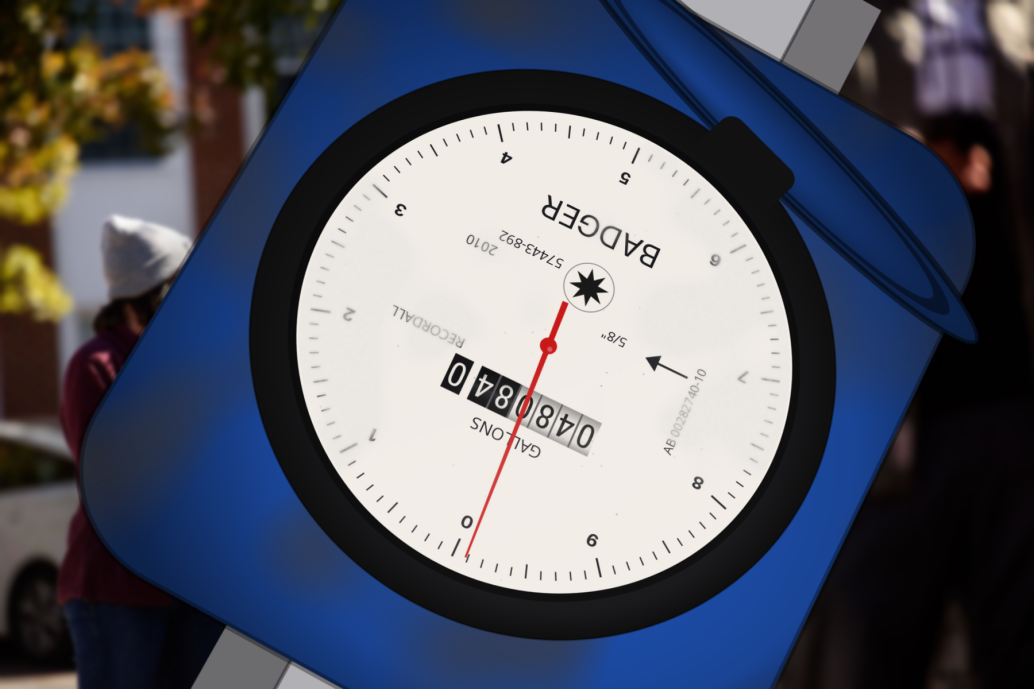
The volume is 480839.9 (gal)
